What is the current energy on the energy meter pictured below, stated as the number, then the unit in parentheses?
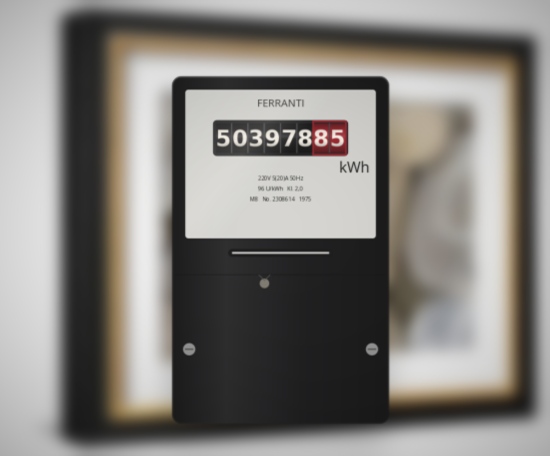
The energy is 503978.85 (kWh)
